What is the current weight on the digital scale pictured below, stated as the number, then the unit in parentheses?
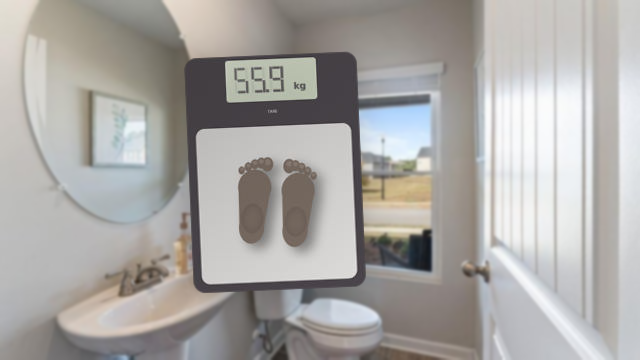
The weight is 55.9 (kg)
